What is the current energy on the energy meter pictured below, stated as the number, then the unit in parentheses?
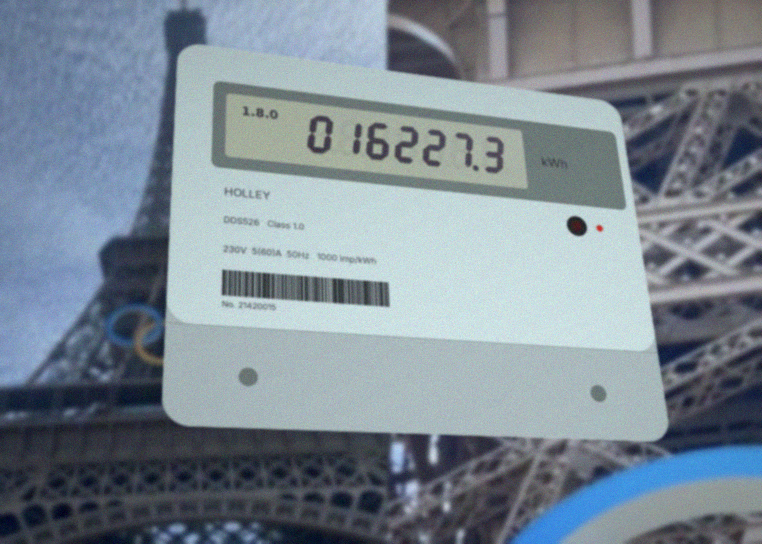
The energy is 16227.3 (kWh)
